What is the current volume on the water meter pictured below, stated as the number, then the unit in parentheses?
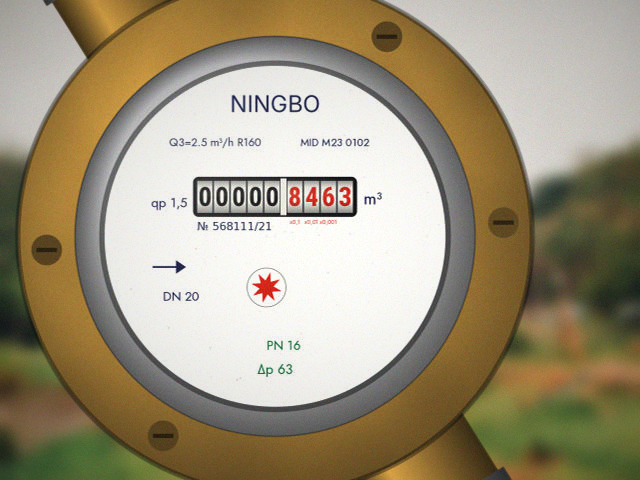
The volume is 0.8463 (m³)
